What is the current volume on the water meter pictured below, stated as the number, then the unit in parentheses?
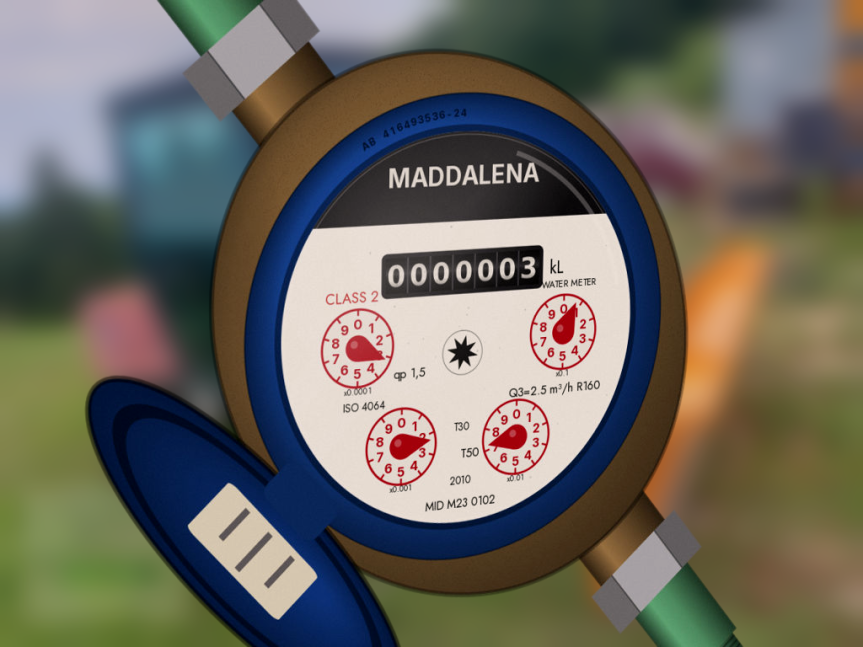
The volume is 3.0723 (kL)
